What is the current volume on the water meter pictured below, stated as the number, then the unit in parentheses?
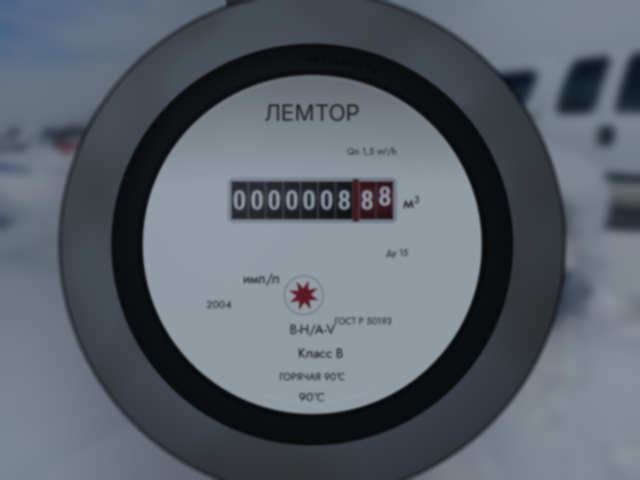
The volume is 8.88 (m³)
